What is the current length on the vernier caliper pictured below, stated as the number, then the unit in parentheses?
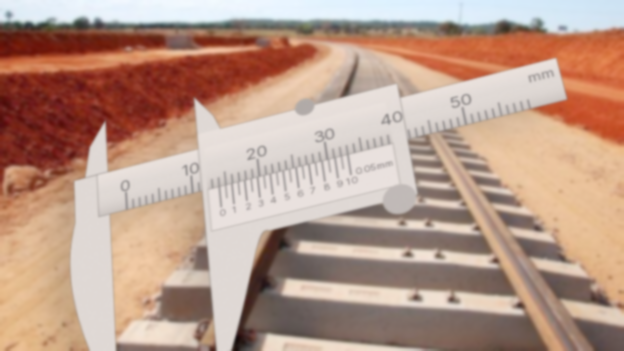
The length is 14.0 (mm)
